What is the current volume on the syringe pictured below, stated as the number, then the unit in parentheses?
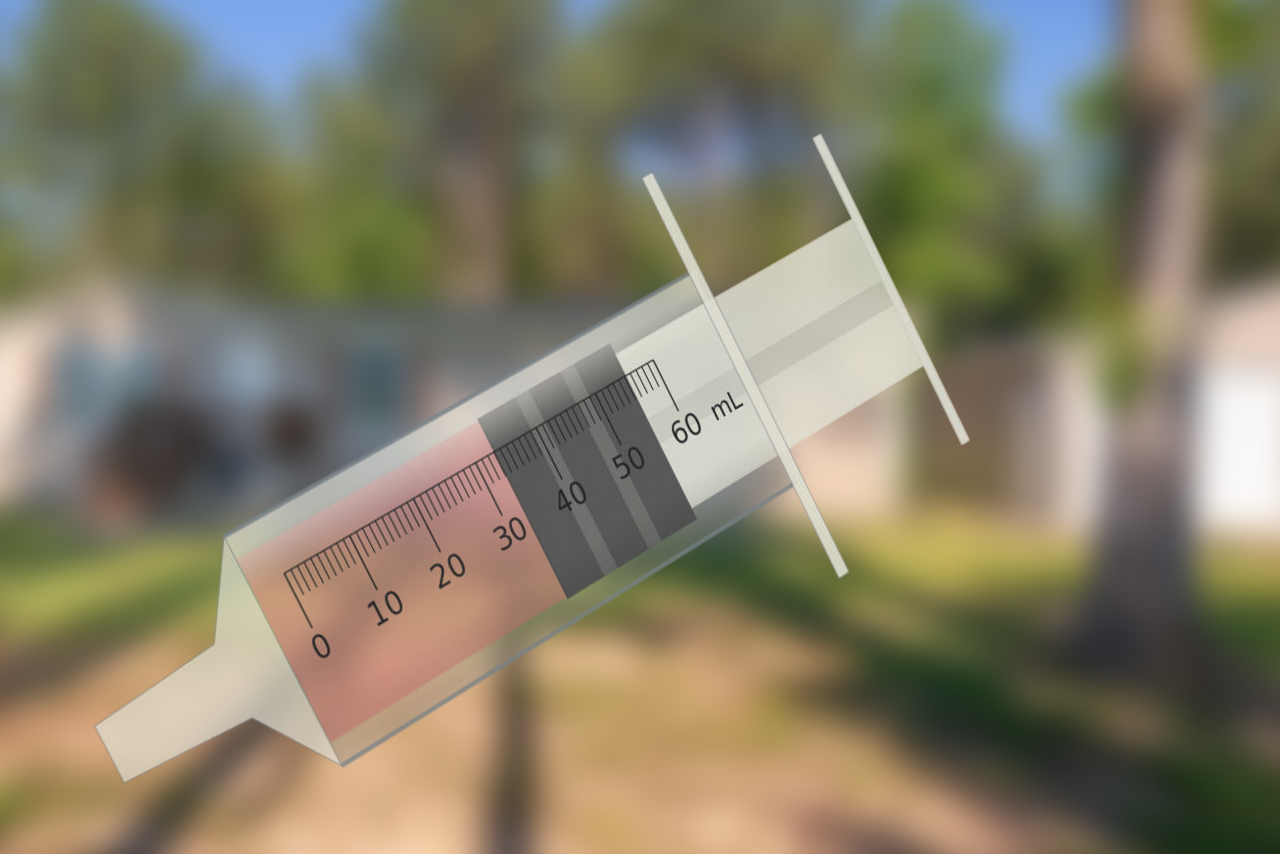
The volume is 33 (mL)
